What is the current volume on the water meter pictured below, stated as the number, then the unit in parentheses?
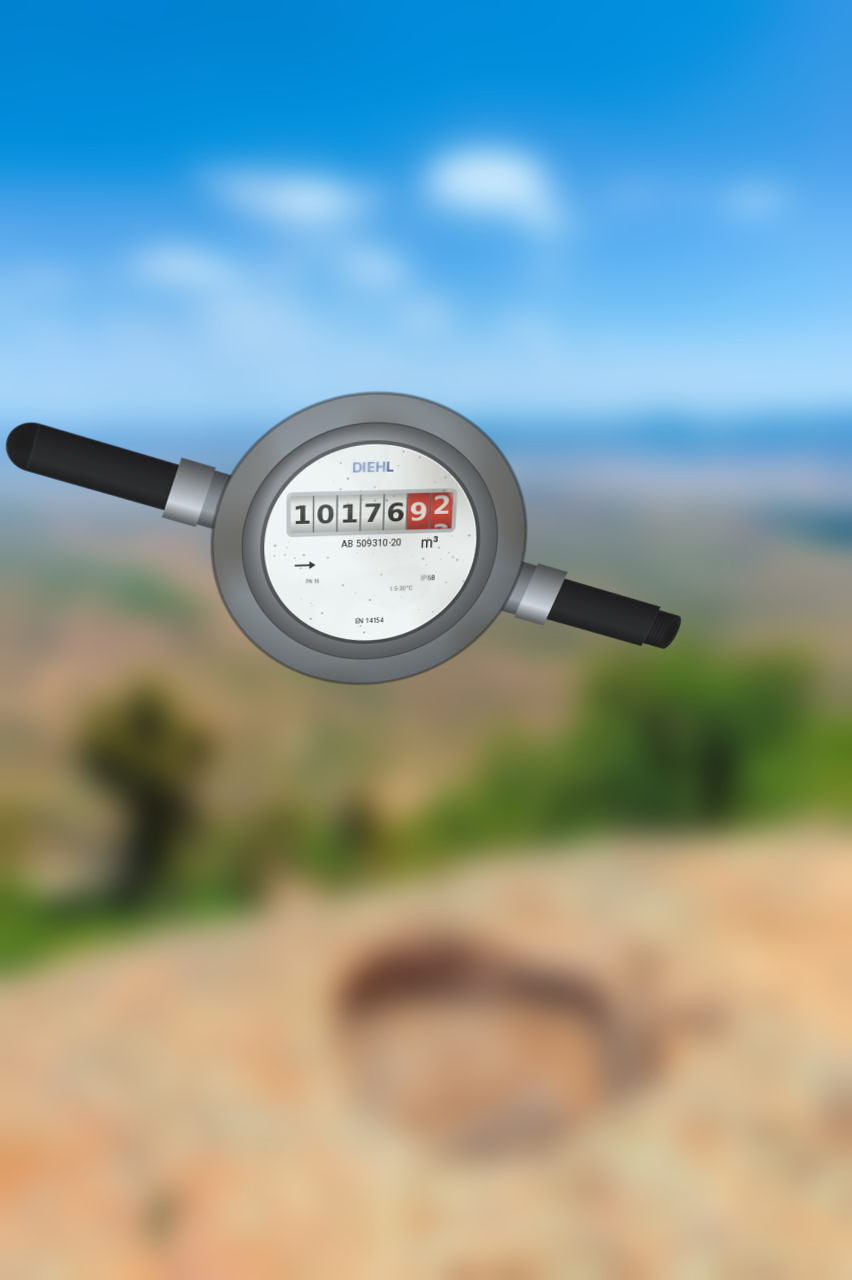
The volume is 10176.92 (m³)
